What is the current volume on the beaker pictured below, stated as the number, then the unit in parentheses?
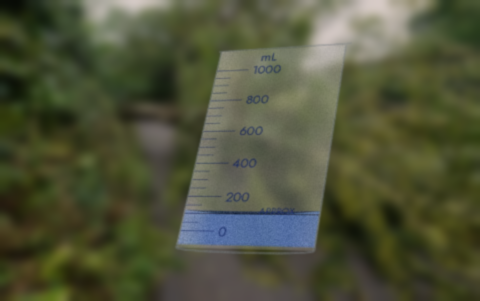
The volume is 100 (mL)
